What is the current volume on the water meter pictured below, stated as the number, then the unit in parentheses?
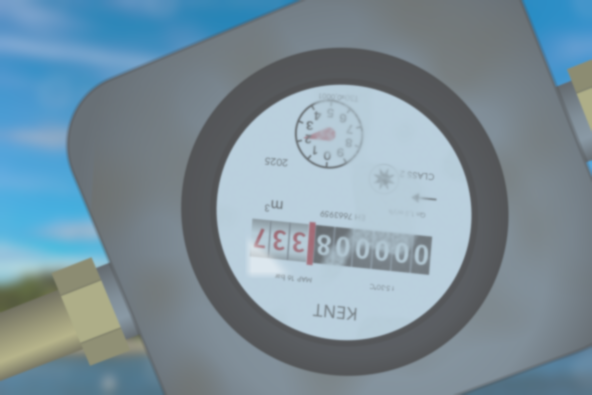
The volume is 8.3372 (m³)
